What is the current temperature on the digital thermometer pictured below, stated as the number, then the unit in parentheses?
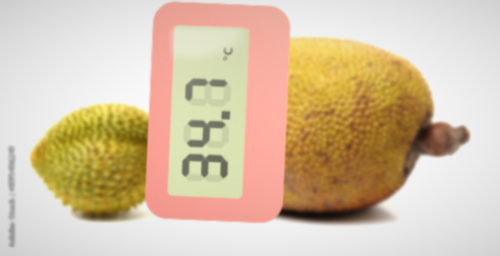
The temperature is 34.7 (°C)
